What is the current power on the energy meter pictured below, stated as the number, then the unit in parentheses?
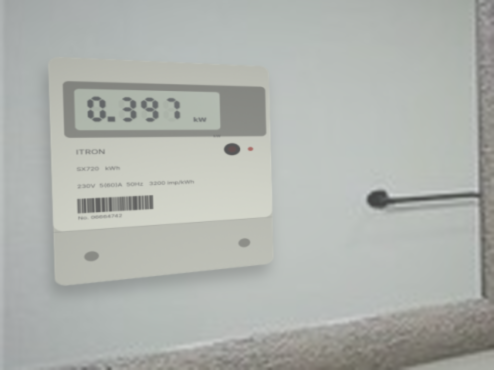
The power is 0.397 (kW)
